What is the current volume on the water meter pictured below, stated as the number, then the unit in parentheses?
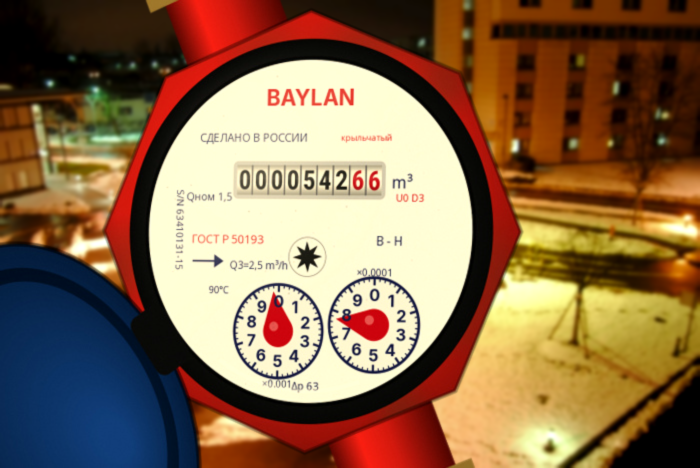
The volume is 542.6597 (m³)
